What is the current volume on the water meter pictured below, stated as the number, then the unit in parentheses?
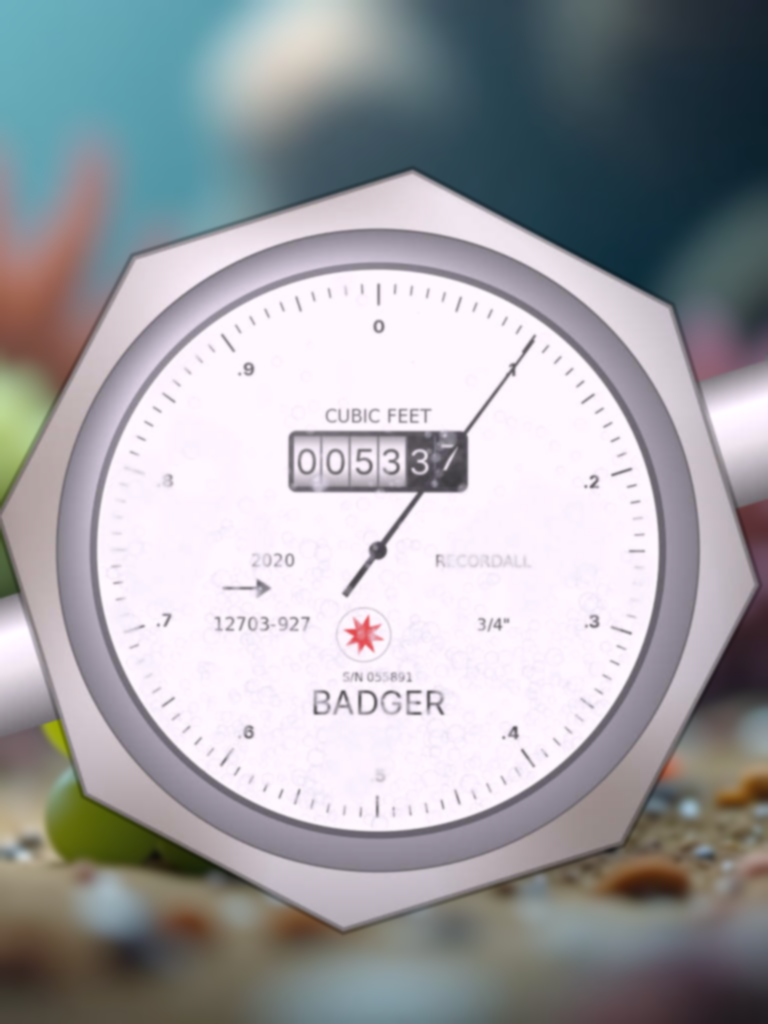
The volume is 5337.10 (ft³)
